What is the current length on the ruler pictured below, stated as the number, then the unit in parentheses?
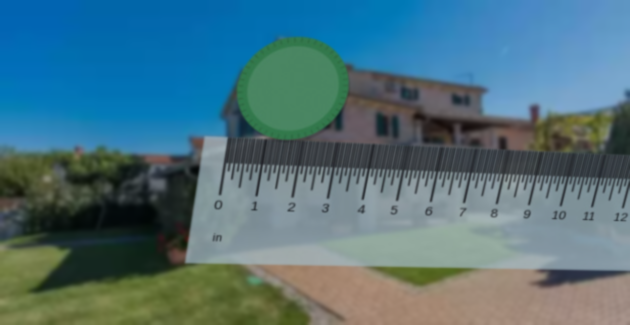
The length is 3 (in)
